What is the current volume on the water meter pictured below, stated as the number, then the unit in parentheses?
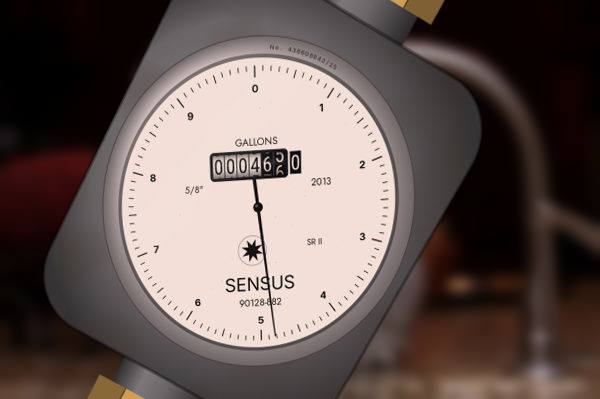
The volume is 4654.8 (gal)
